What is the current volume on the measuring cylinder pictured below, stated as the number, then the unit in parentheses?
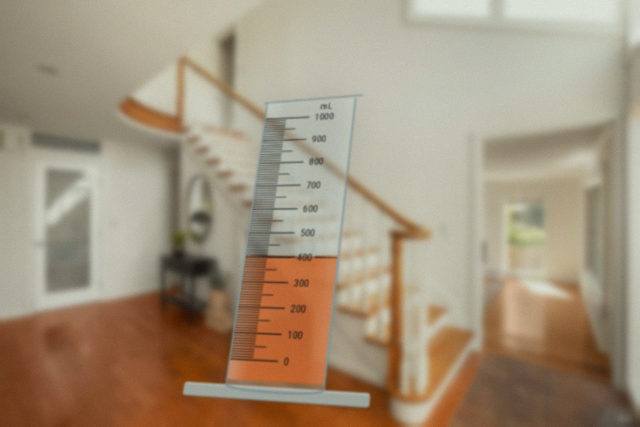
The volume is 400 (mL)
